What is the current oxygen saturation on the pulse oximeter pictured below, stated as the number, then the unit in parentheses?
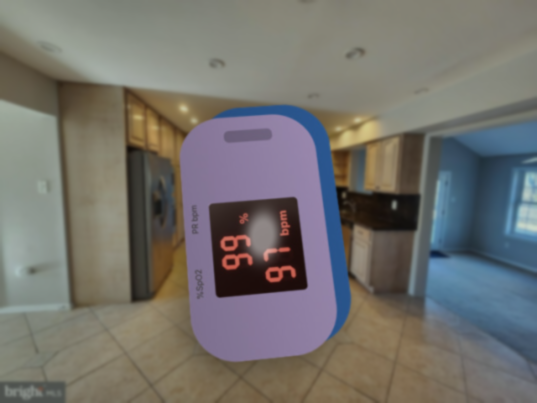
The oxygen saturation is 99 (%)
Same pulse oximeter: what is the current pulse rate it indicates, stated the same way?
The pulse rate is 97 (bpm)
